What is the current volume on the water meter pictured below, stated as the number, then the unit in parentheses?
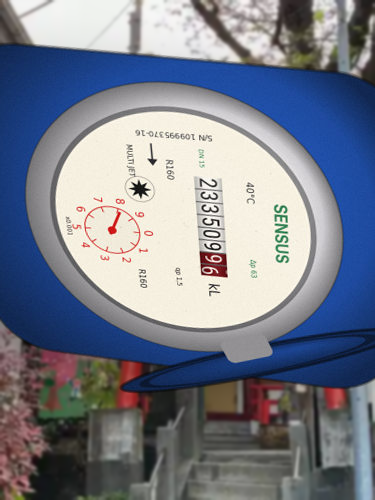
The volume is 233509.958 (kL)
